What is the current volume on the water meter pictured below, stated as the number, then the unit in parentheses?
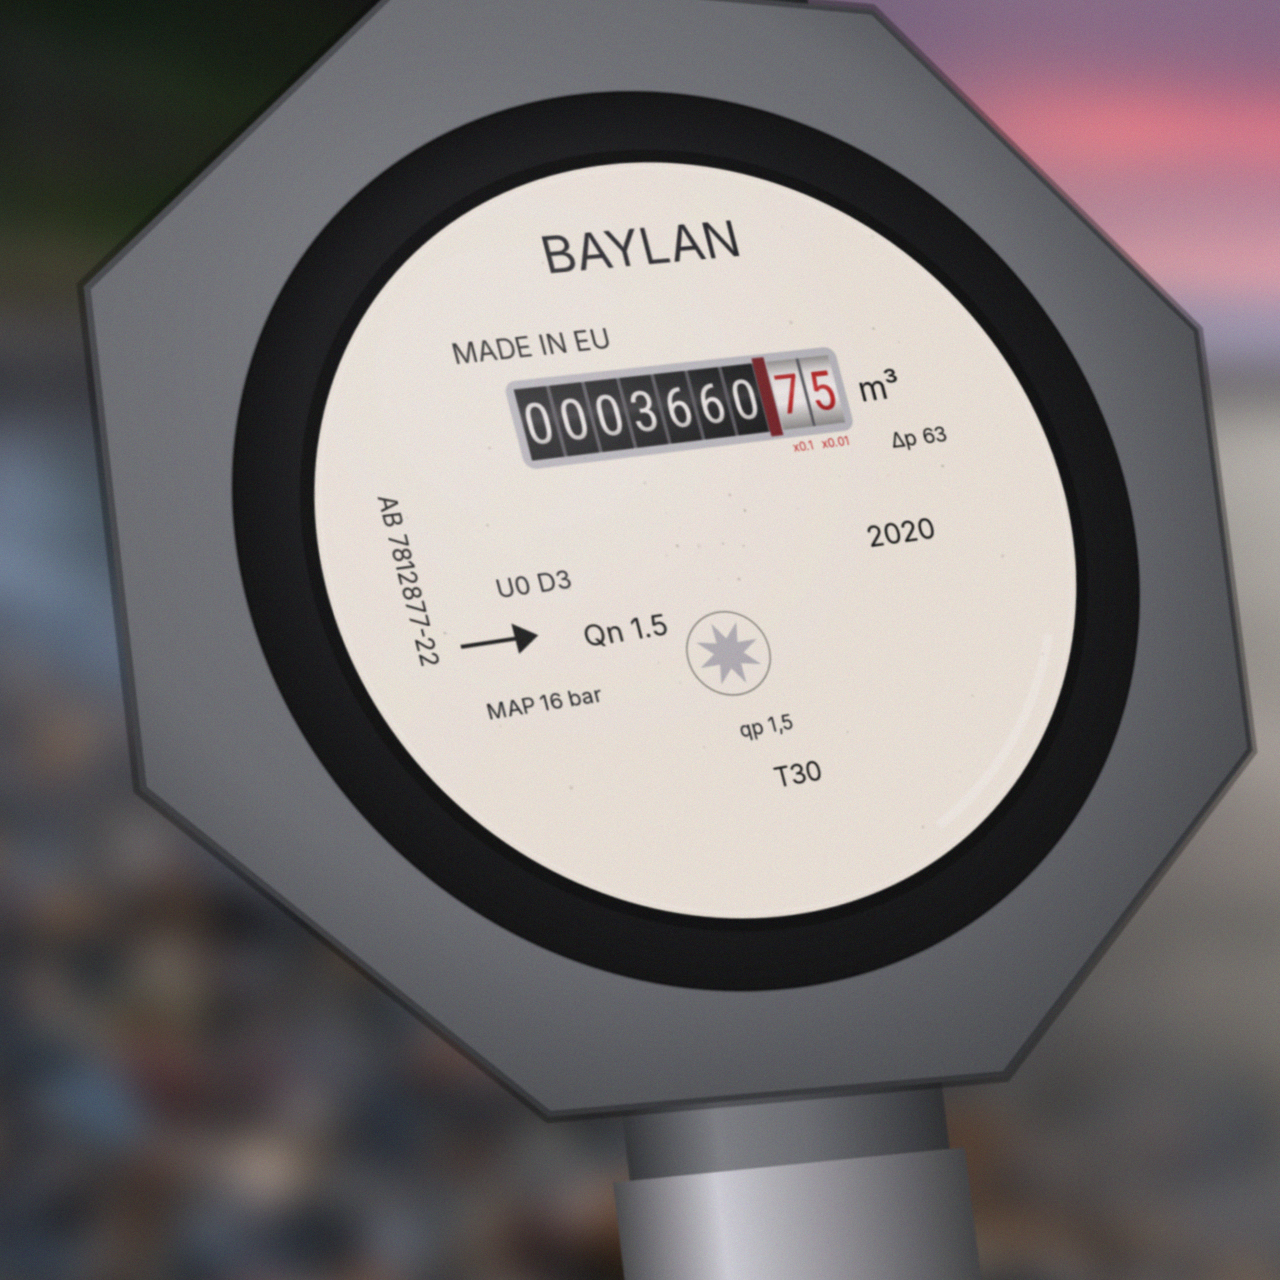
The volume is 3660.75 (m³)
